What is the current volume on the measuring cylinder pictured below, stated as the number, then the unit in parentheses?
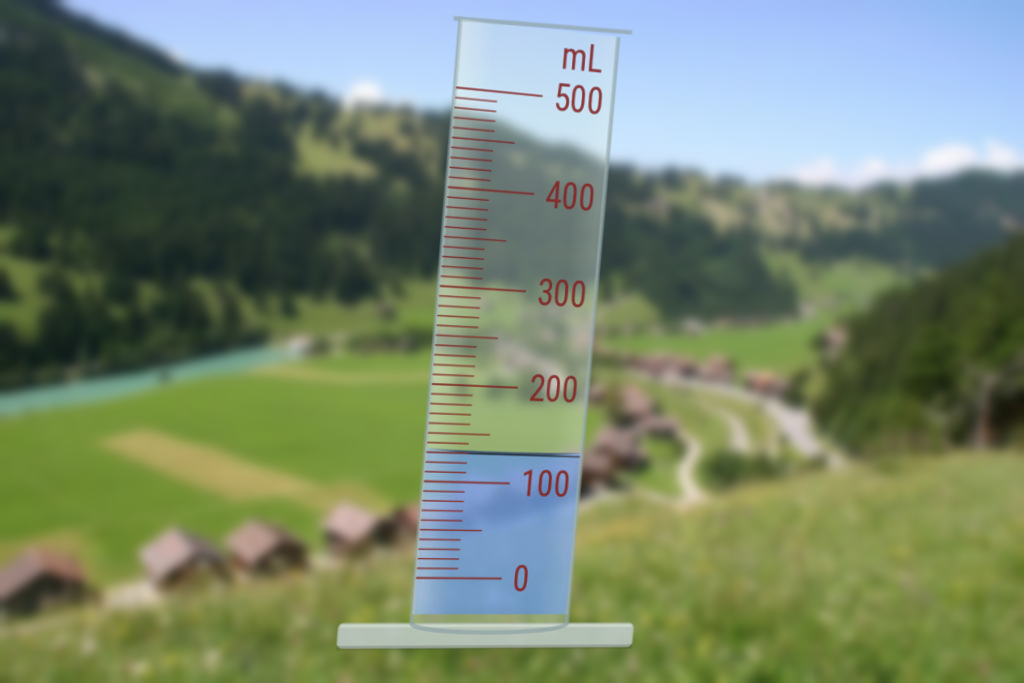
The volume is 130 (mL)
